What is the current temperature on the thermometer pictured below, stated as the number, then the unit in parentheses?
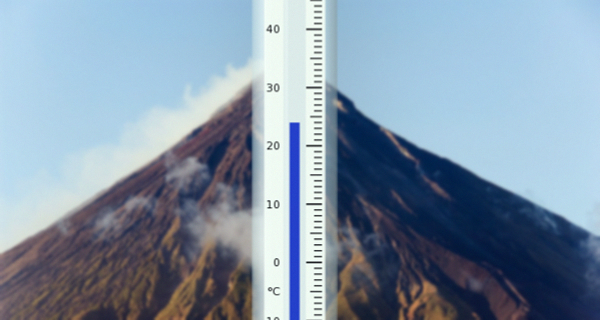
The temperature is 24 (°C)
